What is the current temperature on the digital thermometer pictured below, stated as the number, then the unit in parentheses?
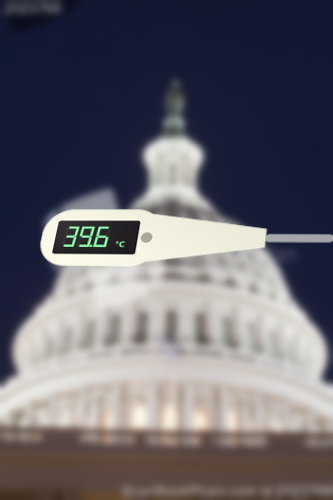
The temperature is 39.6 (°C)
